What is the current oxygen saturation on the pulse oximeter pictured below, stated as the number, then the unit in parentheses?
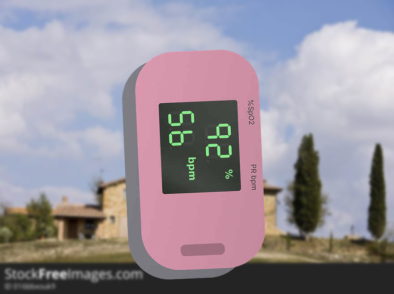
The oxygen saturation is 92 (%)
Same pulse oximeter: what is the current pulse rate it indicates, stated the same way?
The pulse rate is 56 (bpm)
